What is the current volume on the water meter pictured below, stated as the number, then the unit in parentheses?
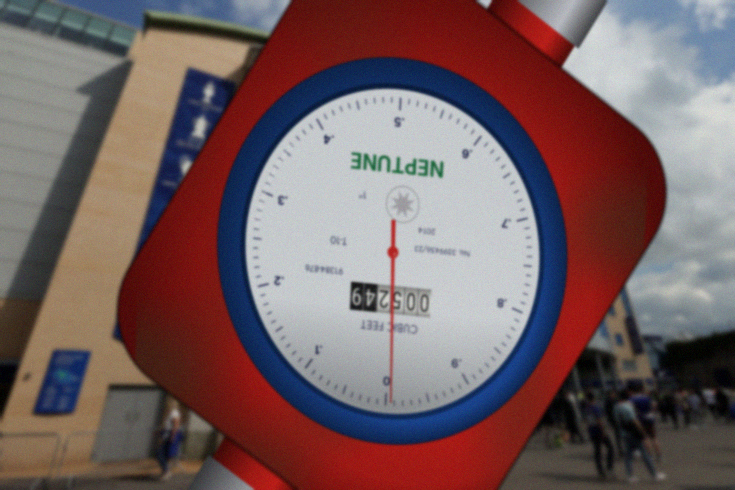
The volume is 5248.99 (ft³)
